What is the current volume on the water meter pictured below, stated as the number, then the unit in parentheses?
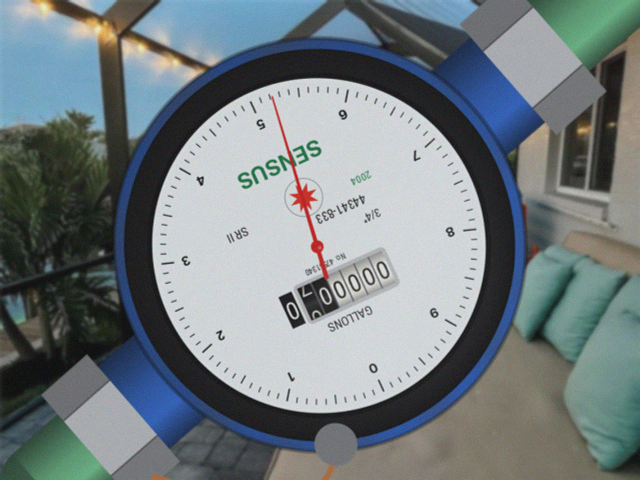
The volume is 65.2 (gal)
